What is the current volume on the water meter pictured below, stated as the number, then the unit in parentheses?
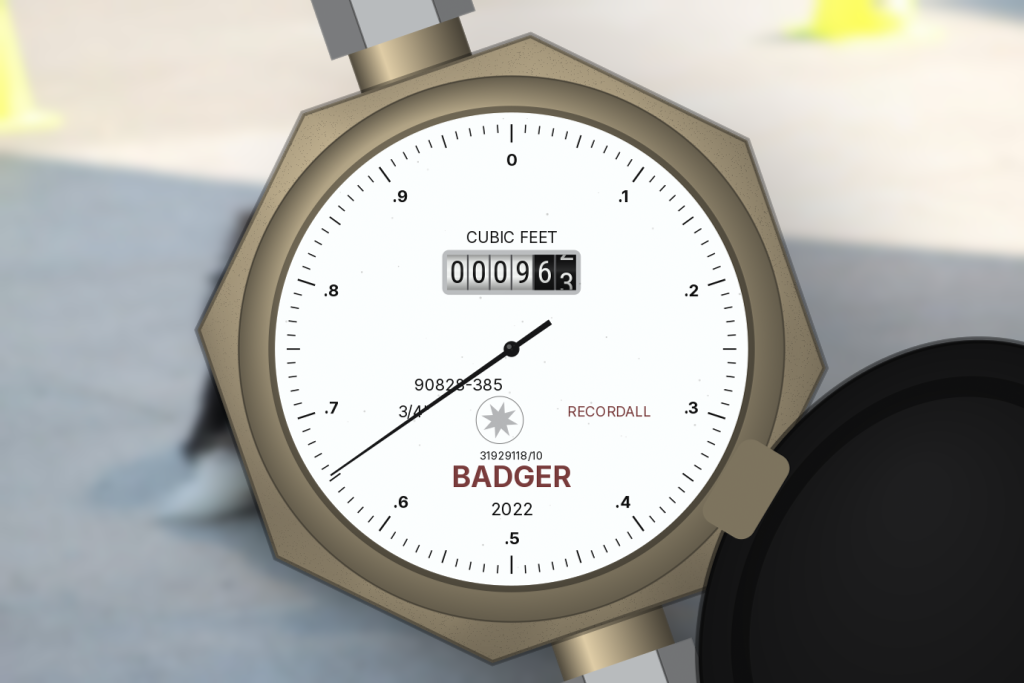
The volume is 962.65 (ft³)
